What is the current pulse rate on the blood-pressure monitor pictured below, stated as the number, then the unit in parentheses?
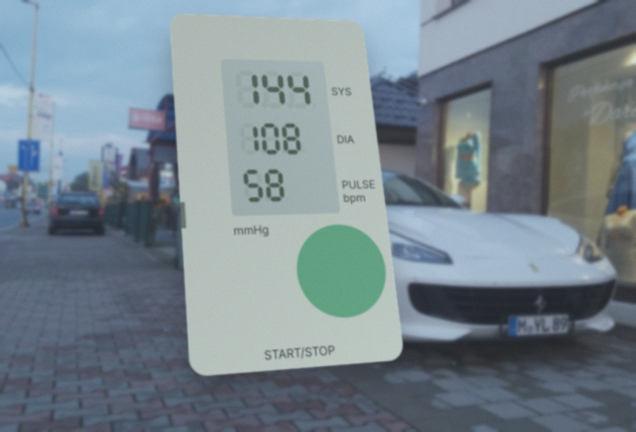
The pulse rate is 58 (bpm)
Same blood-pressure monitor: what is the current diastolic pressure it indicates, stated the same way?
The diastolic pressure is 108 (mmHg)
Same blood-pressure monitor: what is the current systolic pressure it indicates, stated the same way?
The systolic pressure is 144 (mmHg)
